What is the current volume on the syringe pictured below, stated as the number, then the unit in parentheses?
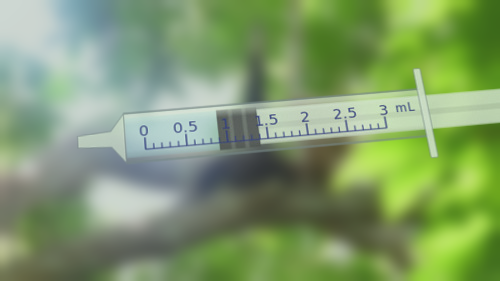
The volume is 0.9 (mL)
